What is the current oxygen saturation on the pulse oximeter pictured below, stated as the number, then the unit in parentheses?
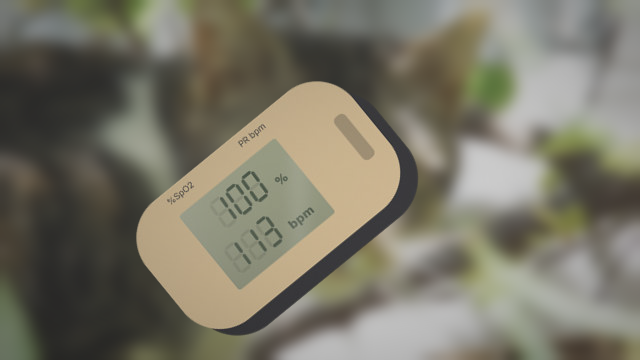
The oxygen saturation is 100 (%)
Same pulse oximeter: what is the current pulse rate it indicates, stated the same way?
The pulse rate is 113 (bpm)
